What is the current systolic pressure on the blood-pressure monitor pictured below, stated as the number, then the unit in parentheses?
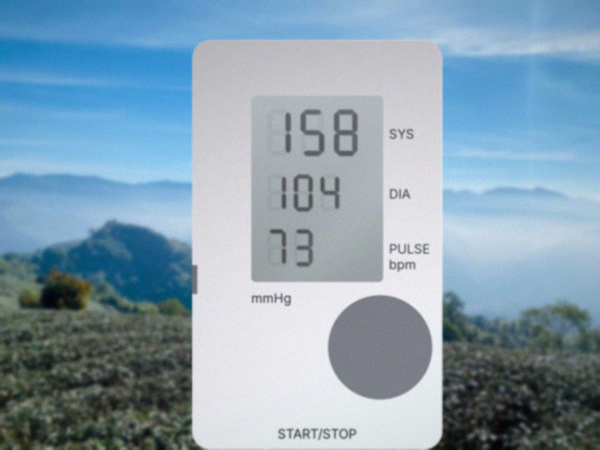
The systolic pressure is 158 (mmHg)
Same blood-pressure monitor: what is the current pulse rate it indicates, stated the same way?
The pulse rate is 73 (bpm)
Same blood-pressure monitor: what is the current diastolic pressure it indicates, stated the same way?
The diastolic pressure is 104 (mmHg)
